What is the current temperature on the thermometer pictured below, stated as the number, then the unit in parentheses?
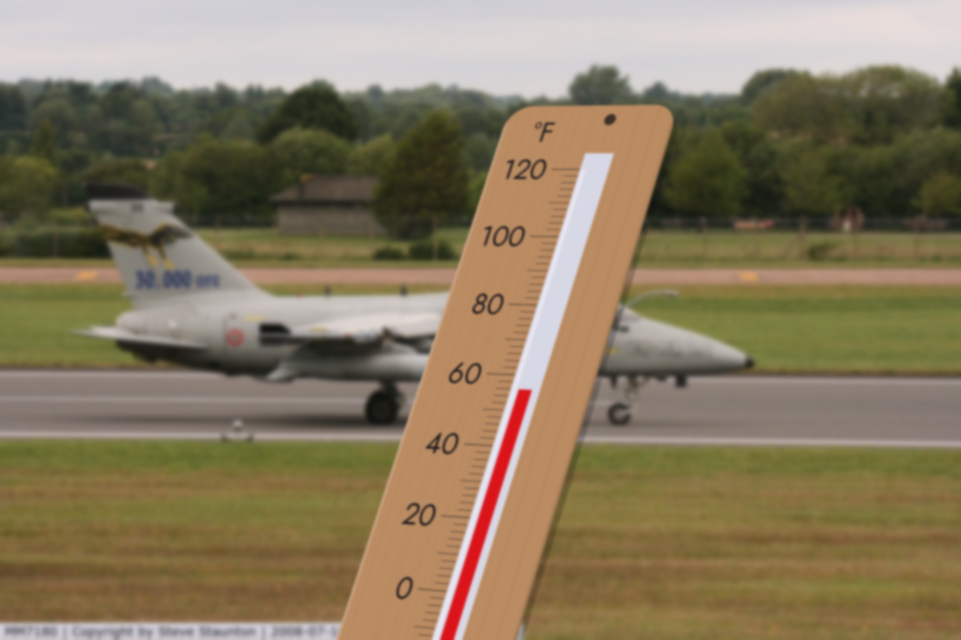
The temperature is 56 (°F)
